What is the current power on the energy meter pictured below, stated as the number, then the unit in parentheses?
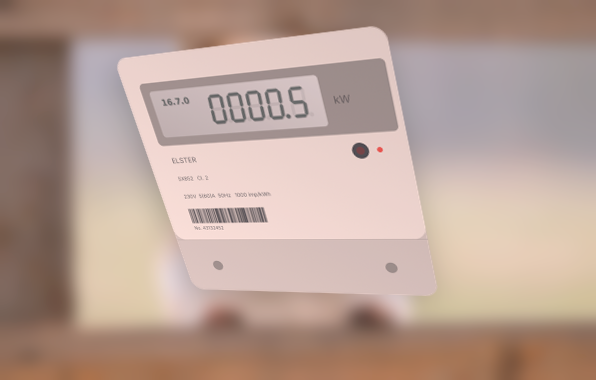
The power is 0.5 (kW)
